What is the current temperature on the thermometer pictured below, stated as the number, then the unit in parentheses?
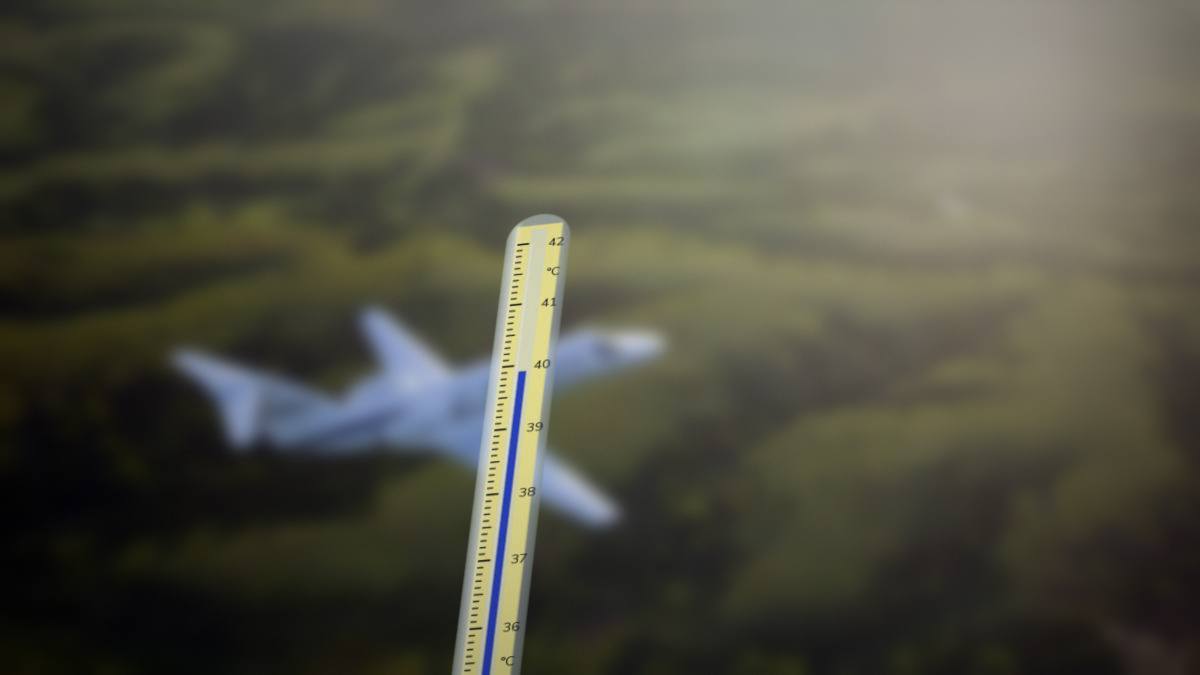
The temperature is 39.9 (°C)
